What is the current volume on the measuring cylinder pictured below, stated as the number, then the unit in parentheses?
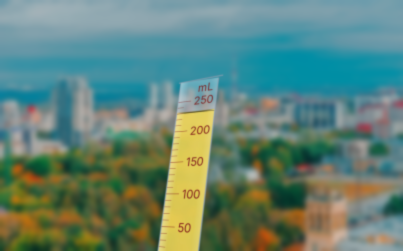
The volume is 230 (mL)
